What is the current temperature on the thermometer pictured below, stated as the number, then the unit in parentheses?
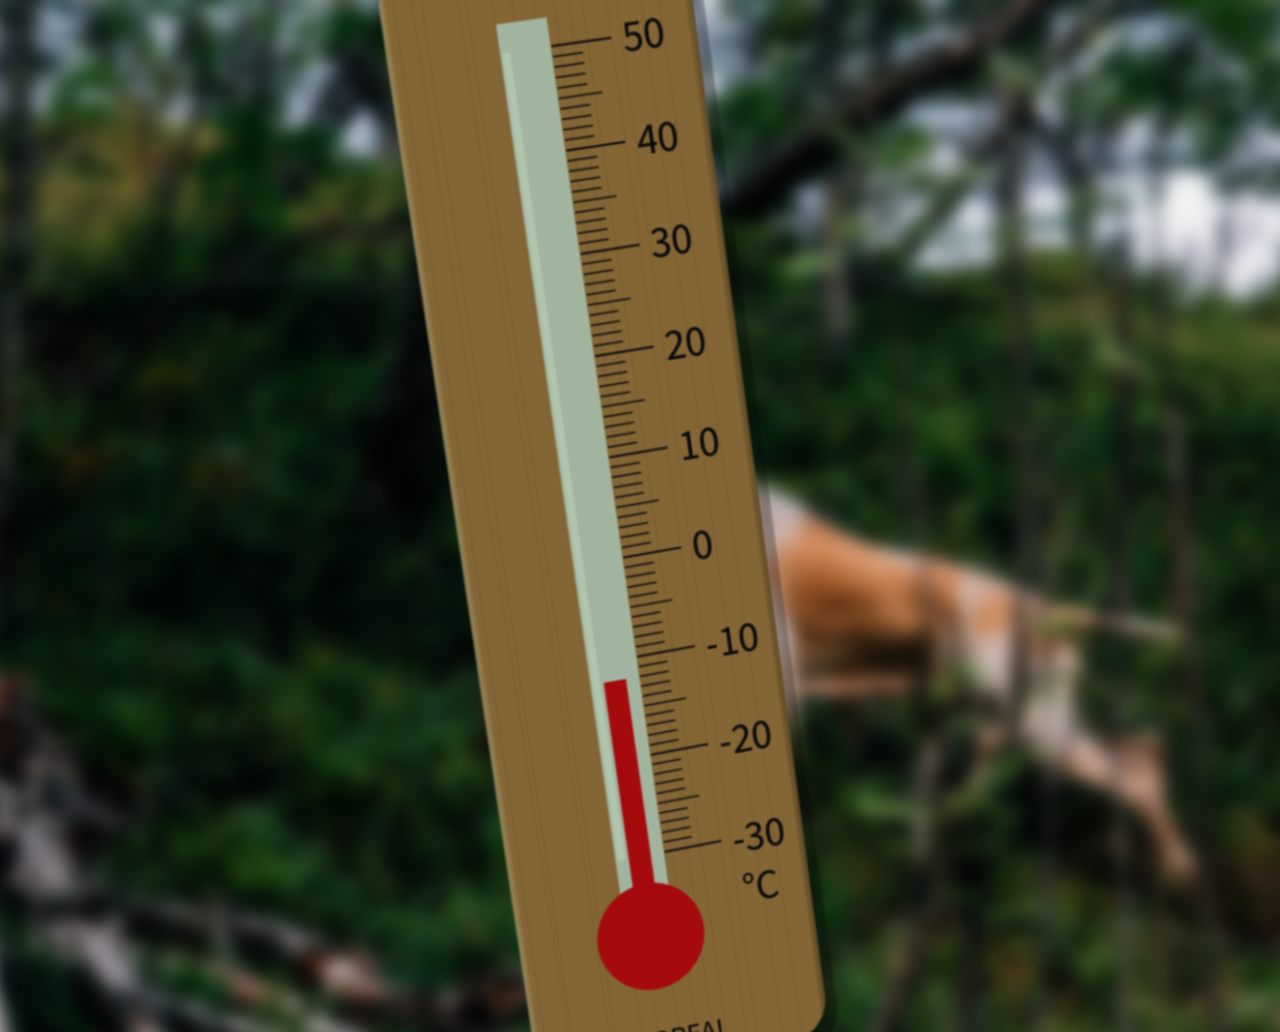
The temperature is -12 (°C)
